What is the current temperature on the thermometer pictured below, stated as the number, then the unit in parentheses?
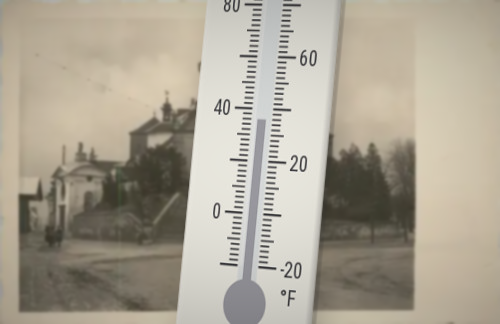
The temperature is 36 (°F)
